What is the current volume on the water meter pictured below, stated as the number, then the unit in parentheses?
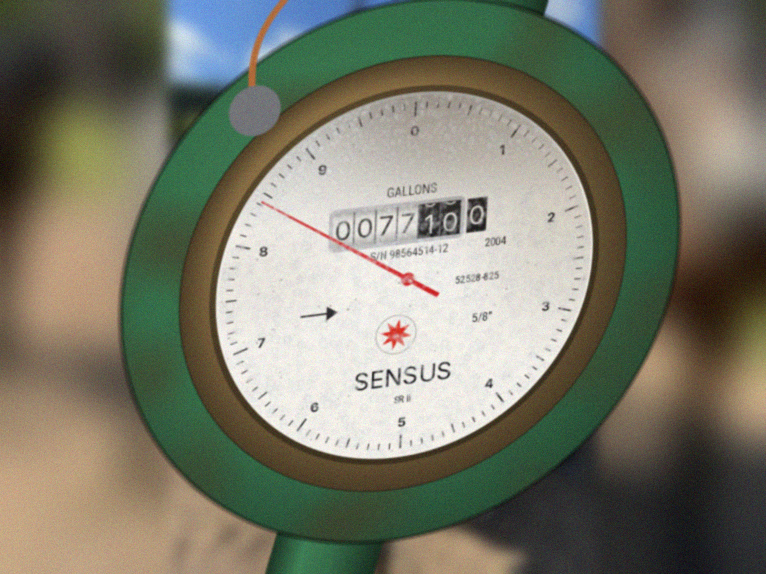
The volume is 77098.4 (gal)
